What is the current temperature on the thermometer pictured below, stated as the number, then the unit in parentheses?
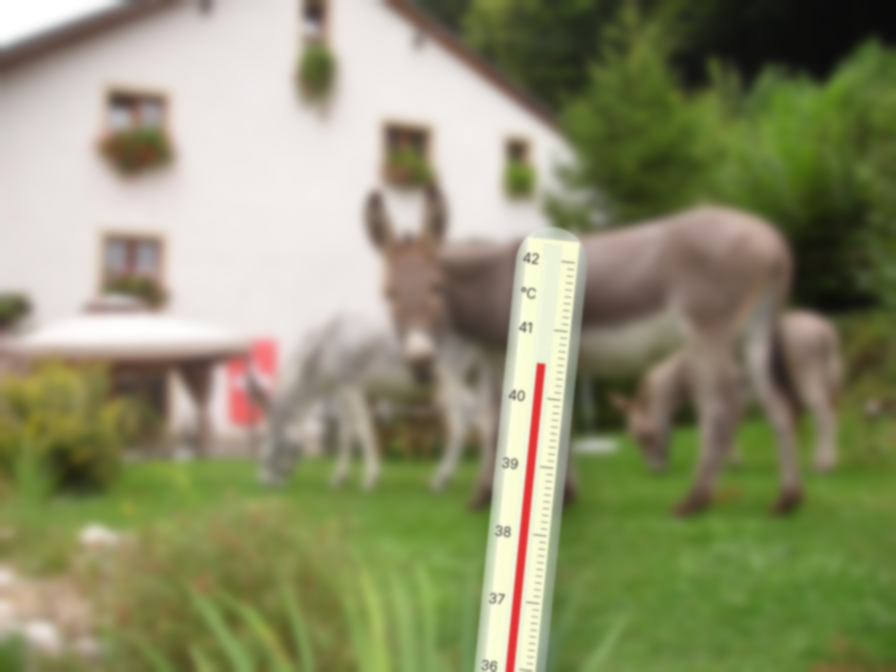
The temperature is 40.5 (°C)
